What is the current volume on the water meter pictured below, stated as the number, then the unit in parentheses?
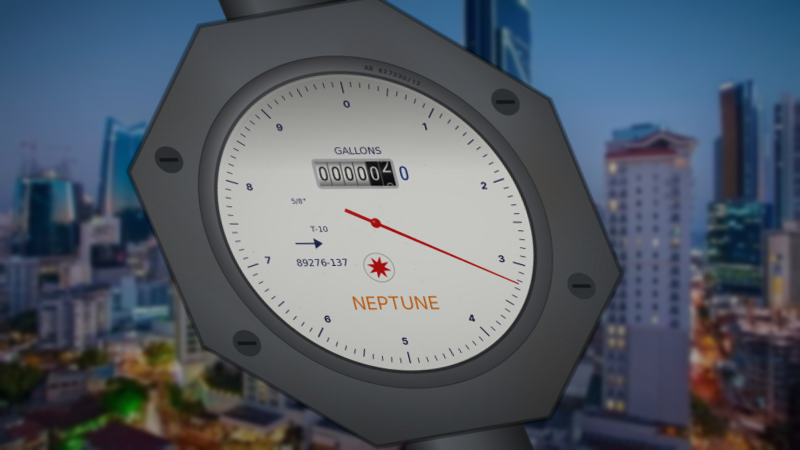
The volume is 23.2 (gal)
